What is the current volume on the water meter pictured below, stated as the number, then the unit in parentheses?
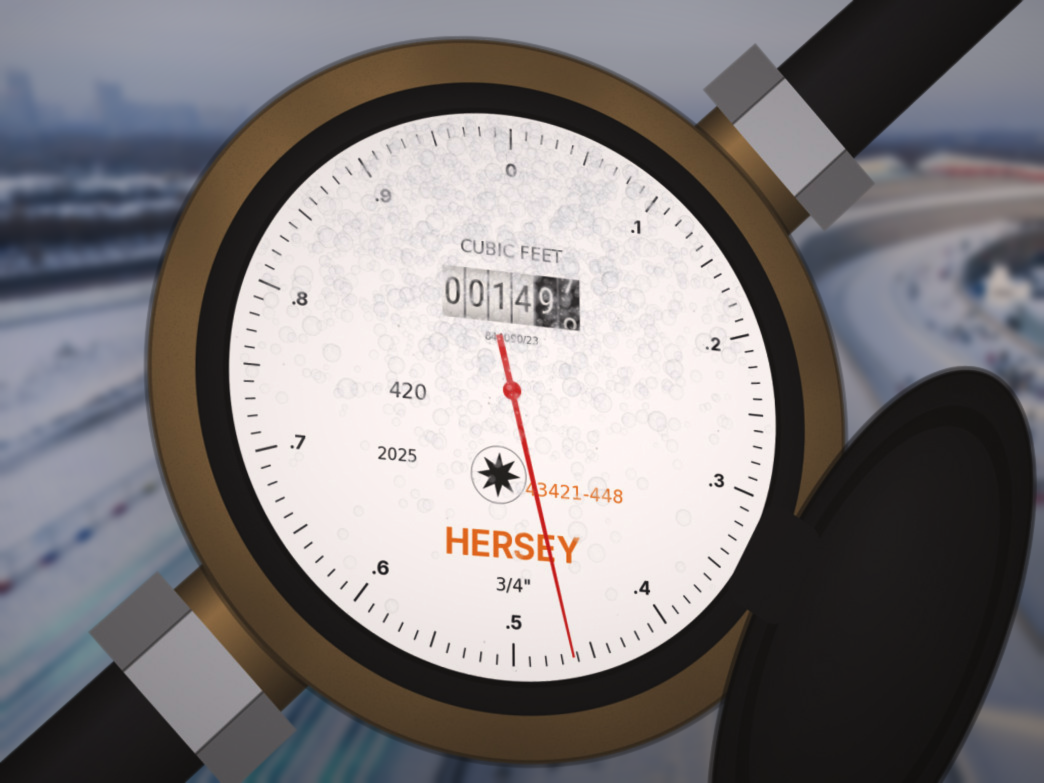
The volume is 1497.46 (ft³)
